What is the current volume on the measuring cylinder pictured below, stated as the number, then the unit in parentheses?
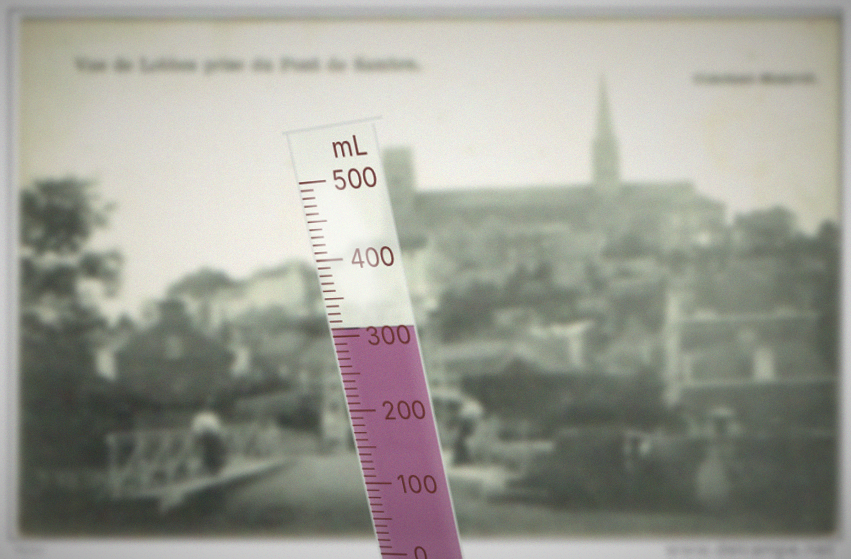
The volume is 310 (mL)
